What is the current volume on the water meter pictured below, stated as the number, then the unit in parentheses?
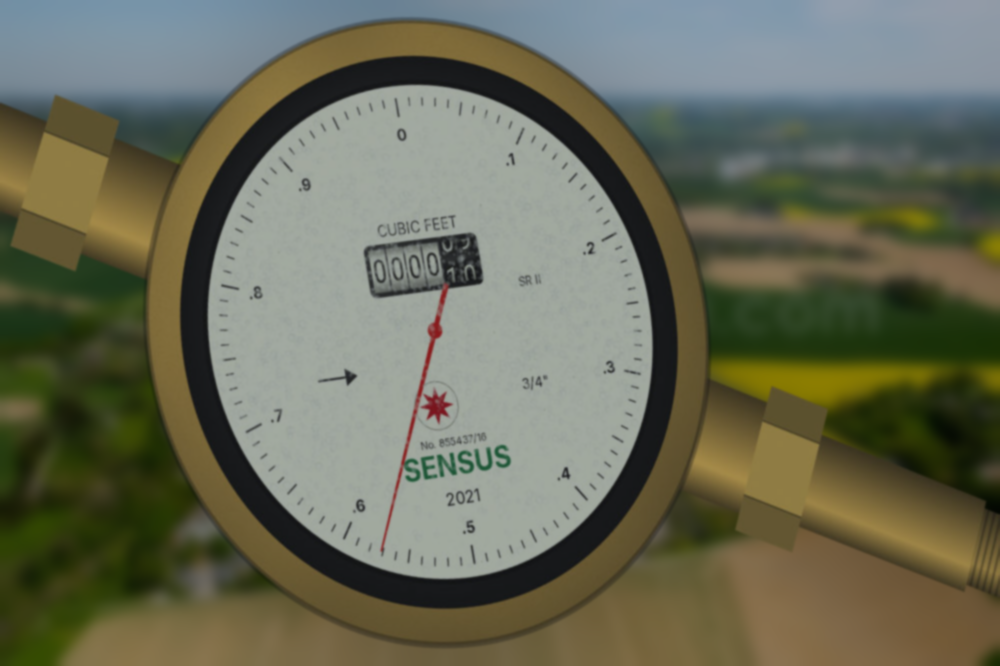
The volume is 9.57 (ft³)
